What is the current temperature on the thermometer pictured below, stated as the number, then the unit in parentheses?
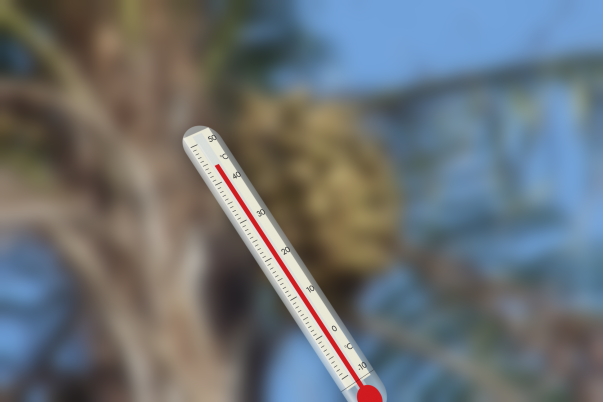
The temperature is 44 (°C)
